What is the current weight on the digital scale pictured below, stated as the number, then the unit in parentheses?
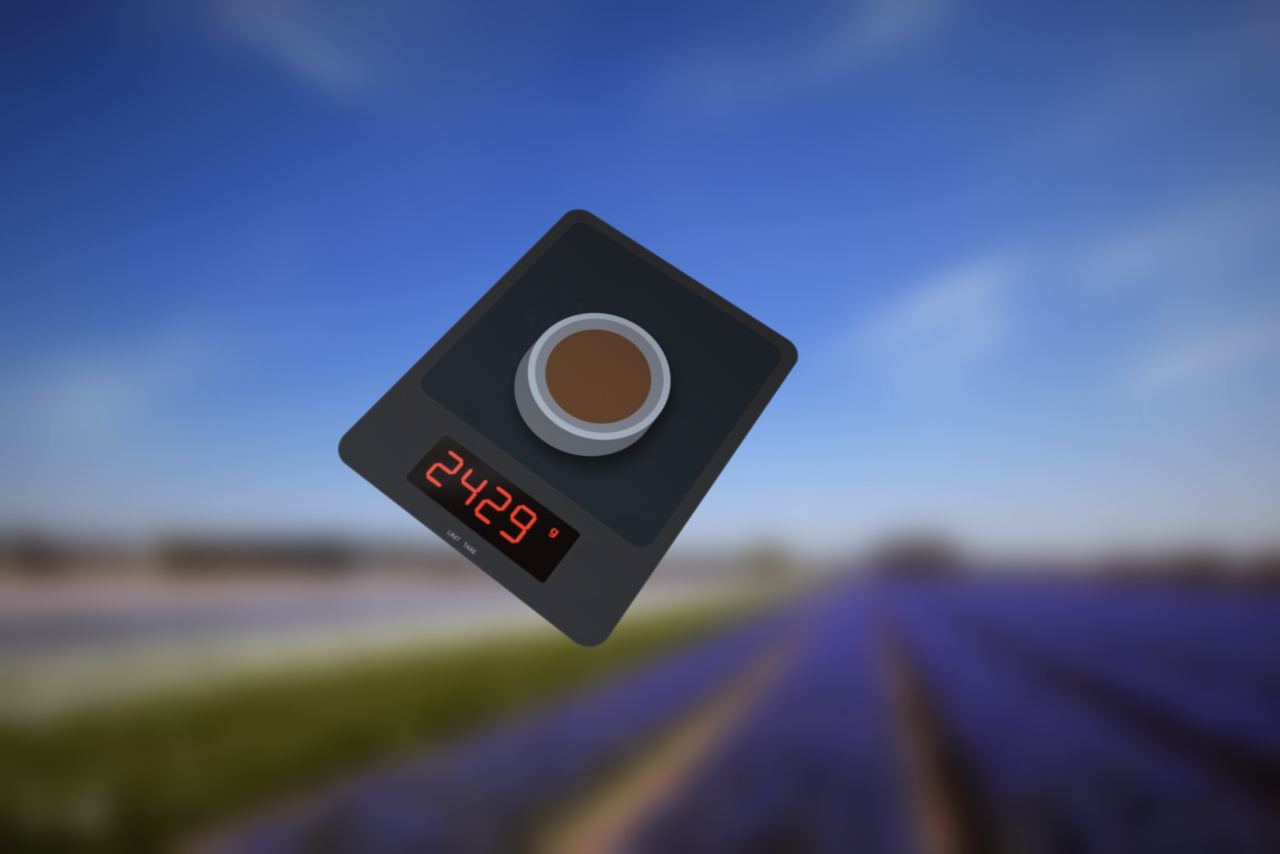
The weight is 2429 (g)
